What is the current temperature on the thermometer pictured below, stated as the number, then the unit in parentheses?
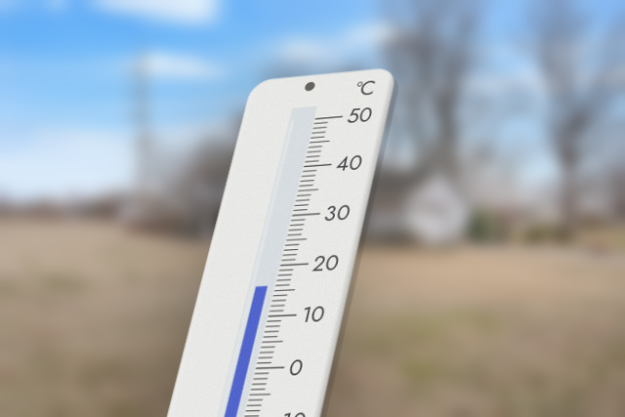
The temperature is 16 (°C)
